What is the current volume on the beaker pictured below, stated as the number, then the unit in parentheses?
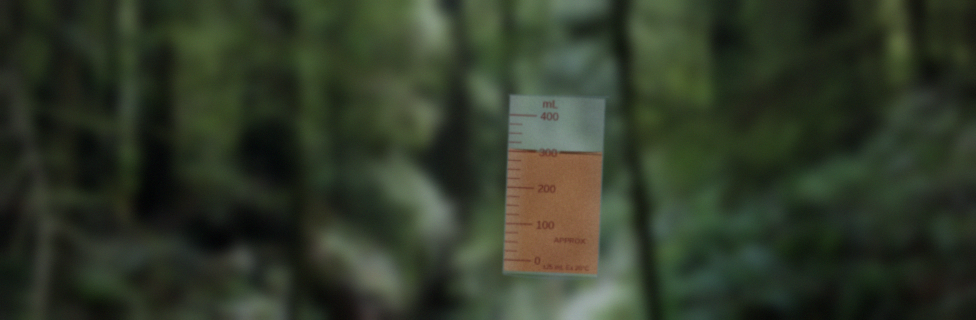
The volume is 300 (mL)
